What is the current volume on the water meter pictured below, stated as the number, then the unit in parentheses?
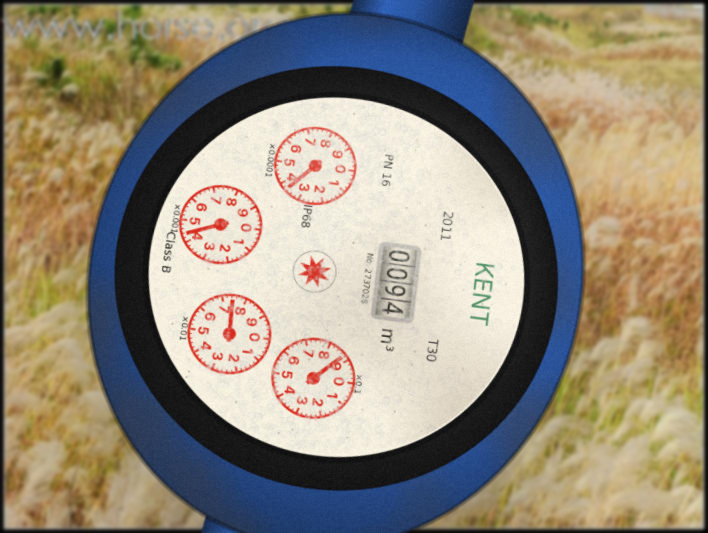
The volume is 94.8743 (m³)
